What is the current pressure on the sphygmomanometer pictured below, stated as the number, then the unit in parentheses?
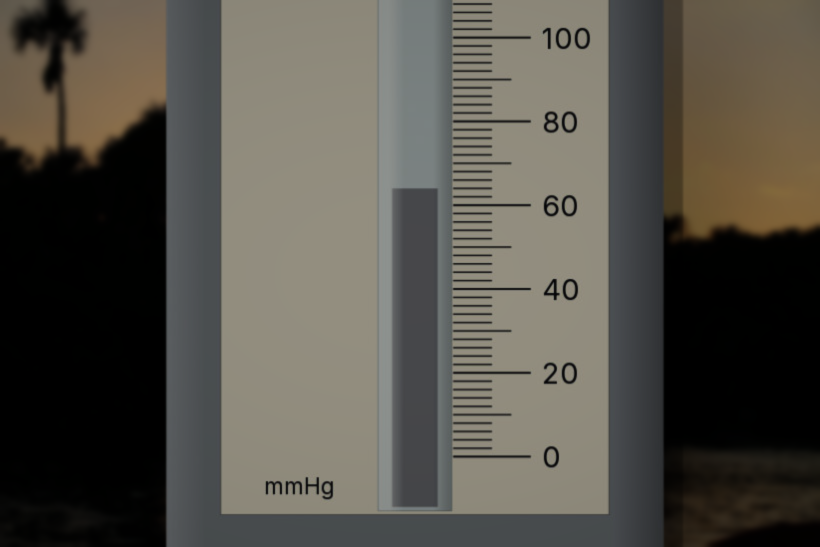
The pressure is 64 (mmHg)
